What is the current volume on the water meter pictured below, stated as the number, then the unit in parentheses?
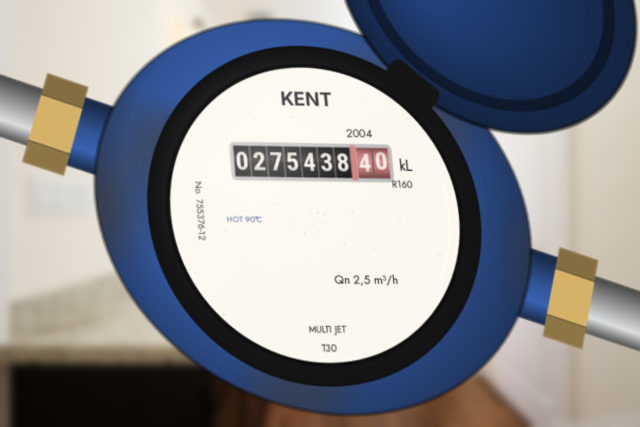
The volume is 275438.40 (kL)
